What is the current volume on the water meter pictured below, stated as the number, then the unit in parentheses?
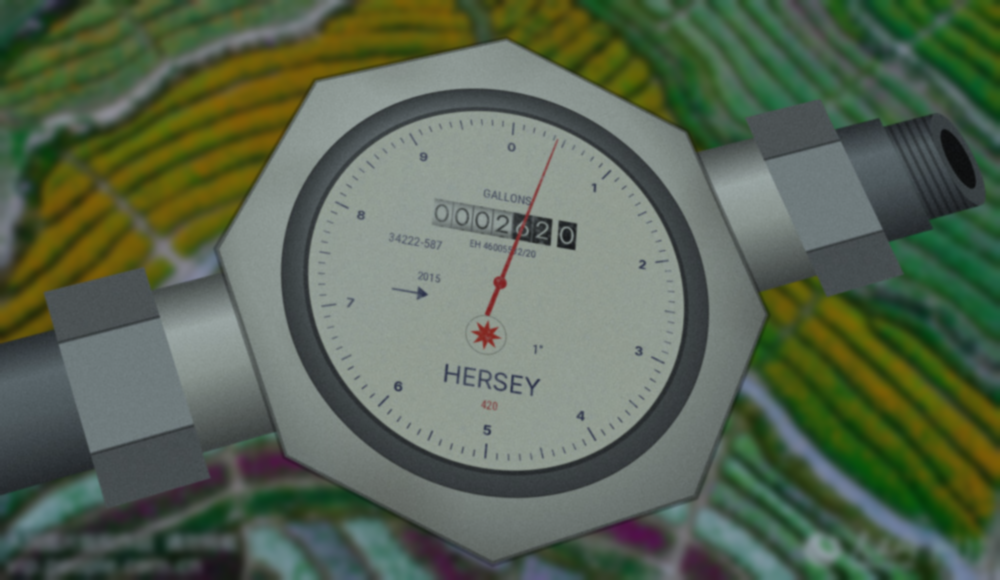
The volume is 2620.4 (gal)
